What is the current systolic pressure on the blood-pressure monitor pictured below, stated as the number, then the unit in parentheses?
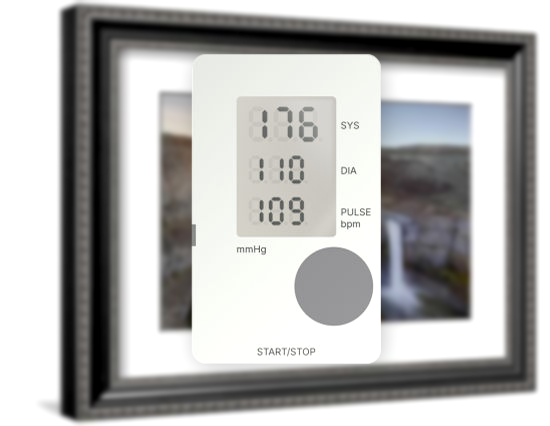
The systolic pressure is 176 (mmHg)
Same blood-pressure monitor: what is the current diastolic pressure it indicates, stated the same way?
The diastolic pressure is 110 (mmHg)
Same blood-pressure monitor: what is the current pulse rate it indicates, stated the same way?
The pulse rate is 109 (bpm)
